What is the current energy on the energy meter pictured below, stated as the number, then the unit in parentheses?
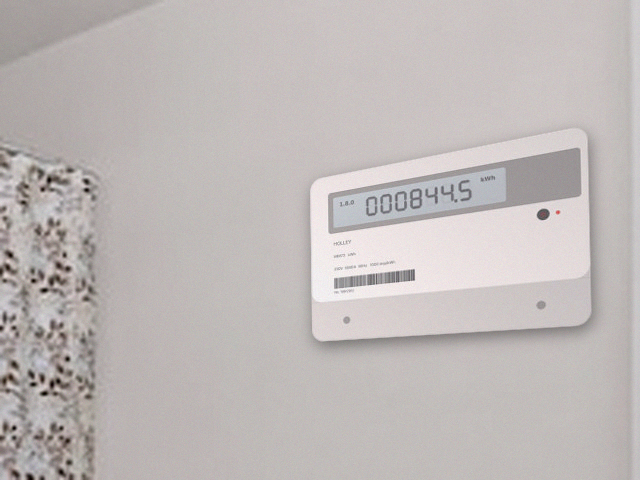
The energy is 844.5 (kWh)
